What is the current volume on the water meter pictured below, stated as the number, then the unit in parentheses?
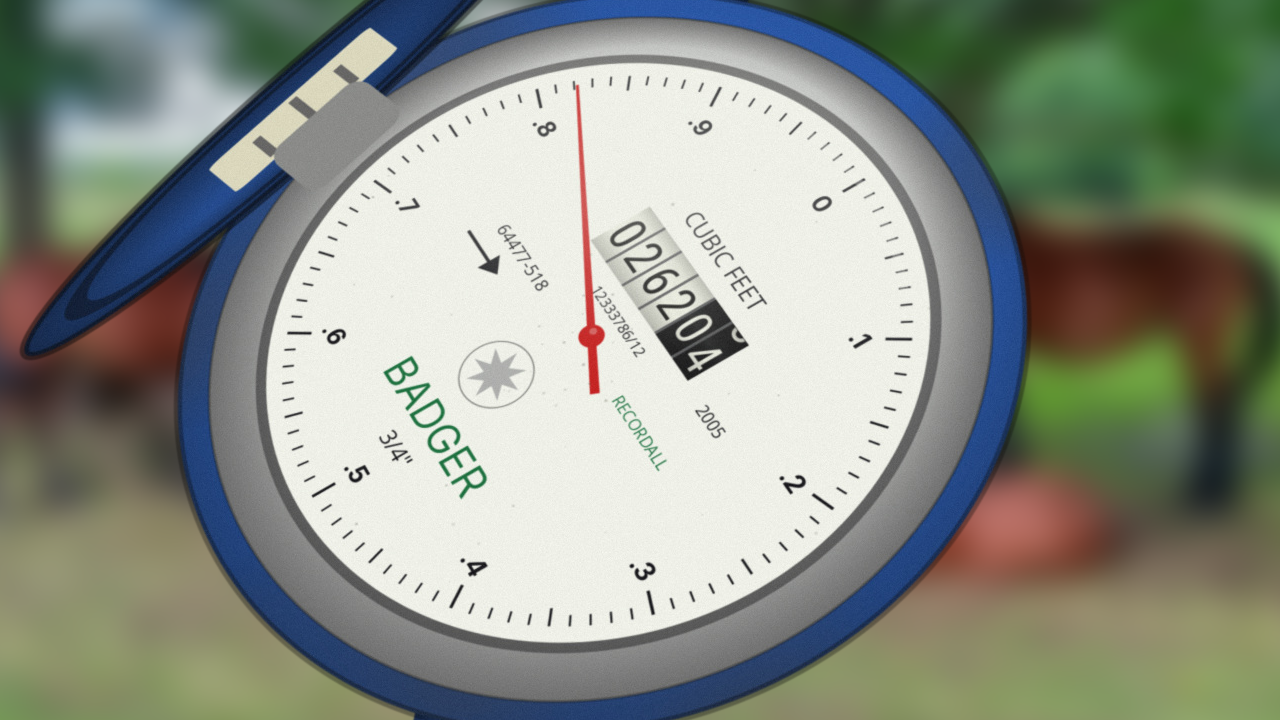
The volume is 26203.82 (ft³)
